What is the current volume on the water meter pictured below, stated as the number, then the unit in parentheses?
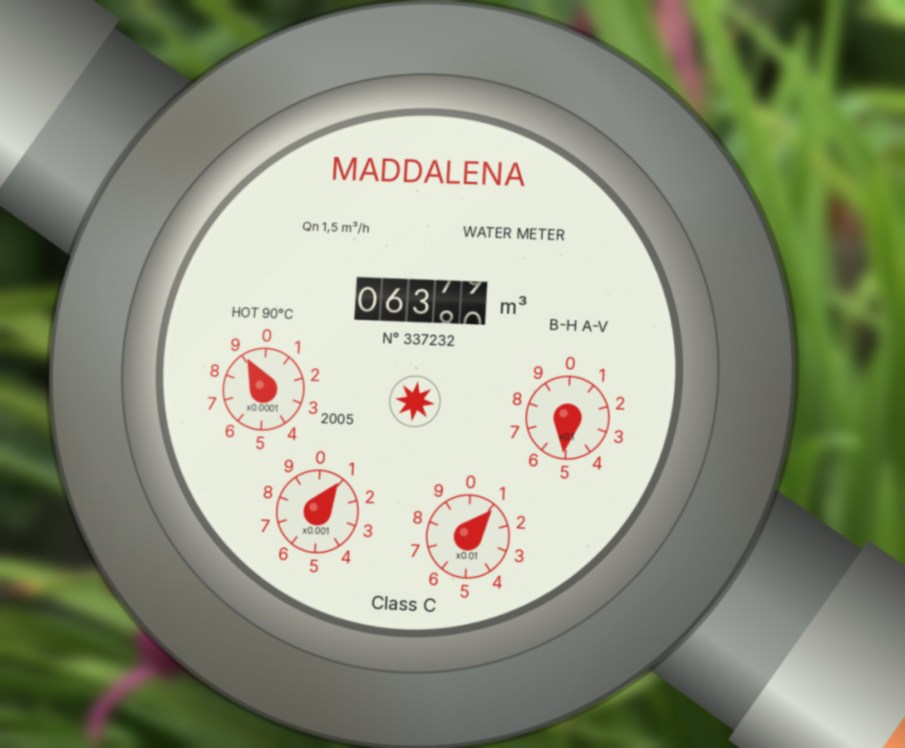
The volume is 6379.5109 (m³)
